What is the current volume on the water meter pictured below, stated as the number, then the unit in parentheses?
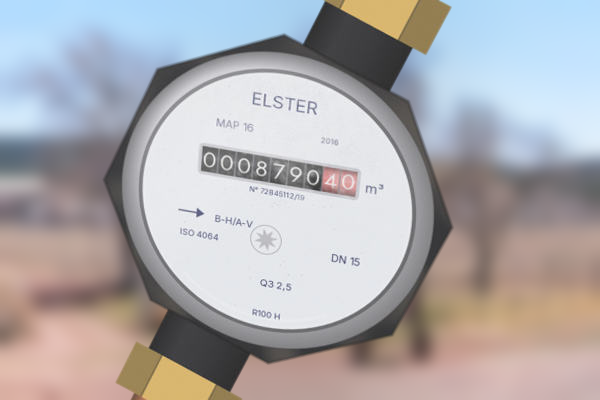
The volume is 8790.40 (m³)
